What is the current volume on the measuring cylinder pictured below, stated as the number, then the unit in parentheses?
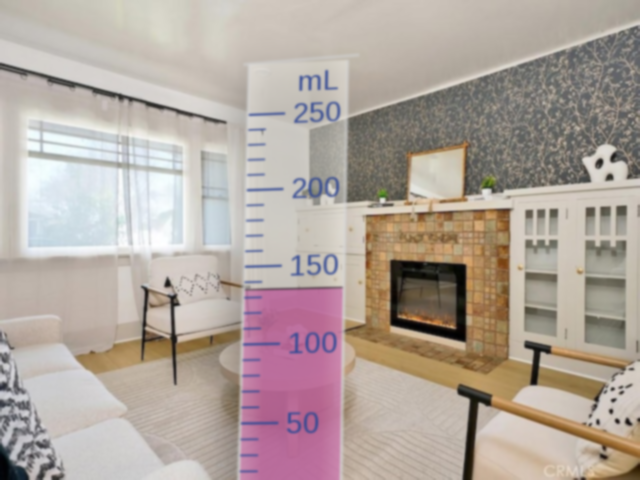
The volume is 135 (mL)
